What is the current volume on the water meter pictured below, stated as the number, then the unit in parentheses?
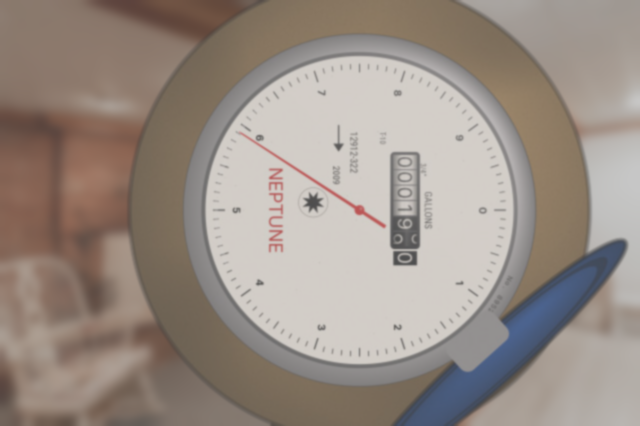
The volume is 1985.9 (gal)
